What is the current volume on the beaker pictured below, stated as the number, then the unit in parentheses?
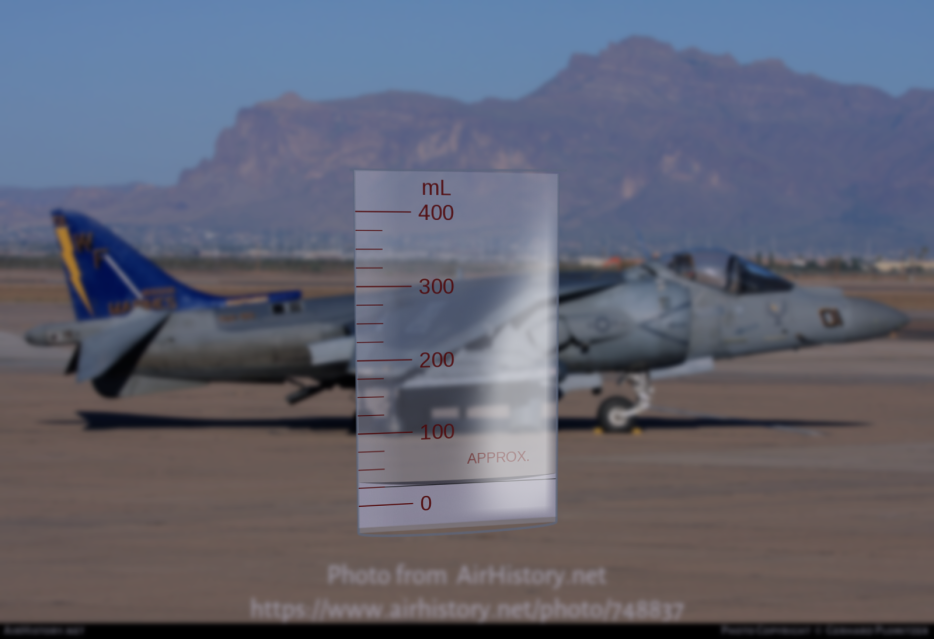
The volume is 25 (mL)
